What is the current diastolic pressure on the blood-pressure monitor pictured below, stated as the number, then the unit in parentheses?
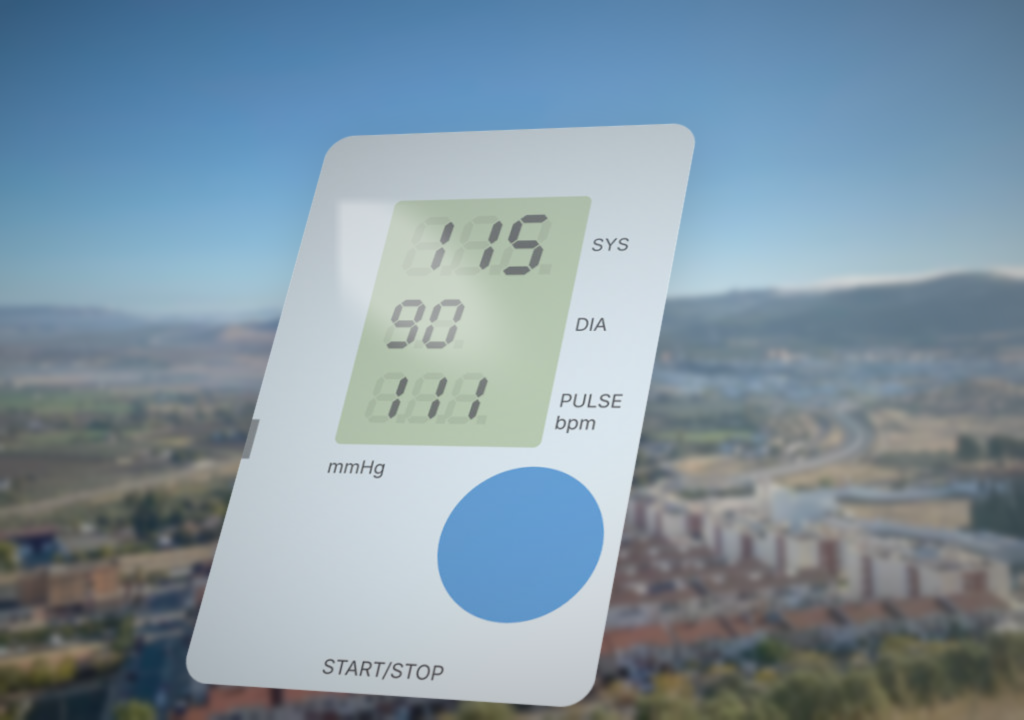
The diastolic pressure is 90 (mmHg)
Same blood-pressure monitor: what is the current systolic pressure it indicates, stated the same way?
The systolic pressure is 115 (mmHg)
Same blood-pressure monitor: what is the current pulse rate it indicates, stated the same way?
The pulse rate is 111 (bpm)
